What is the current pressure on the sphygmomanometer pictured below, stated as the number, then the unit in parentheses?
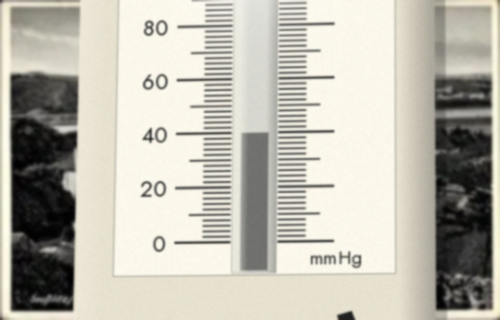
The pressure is 40 (mmHg)
